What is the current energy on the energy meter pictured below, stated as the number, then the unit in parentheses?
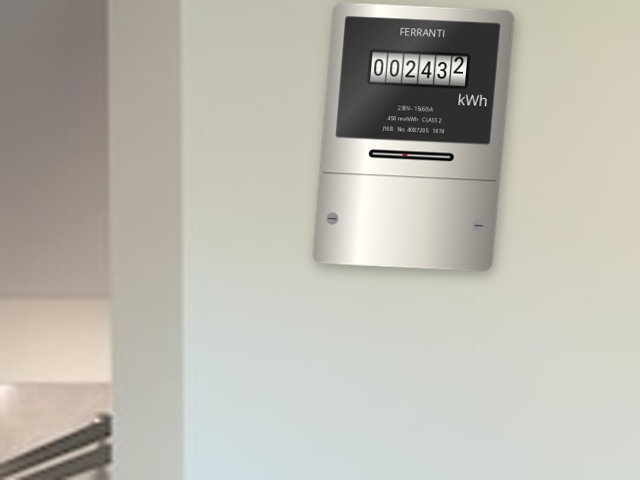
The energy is 2432 (kWh)
